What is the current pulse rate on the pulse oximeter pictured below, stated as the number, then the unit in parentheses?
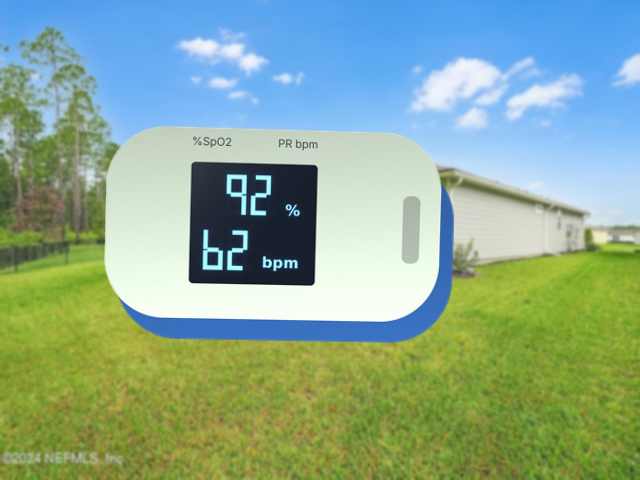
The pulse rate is 62 (bpm)
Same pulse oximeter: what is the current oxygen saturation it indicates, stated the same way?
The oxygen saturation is 92 (%)
